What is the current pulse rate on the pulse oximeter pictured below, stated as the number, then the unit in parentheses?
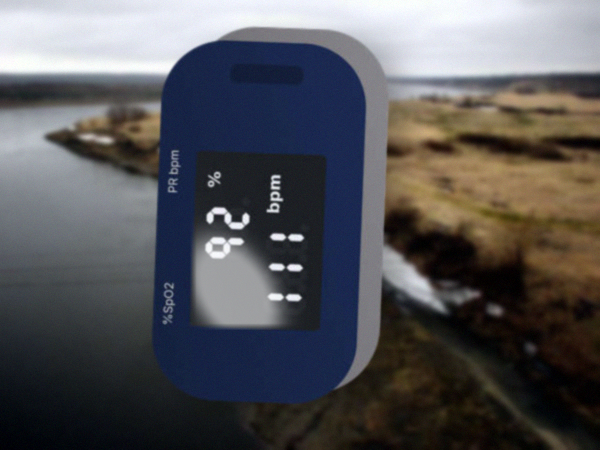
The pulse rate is 111 (bpm)
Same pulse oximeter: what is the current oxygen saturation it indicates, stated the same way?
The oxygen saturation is 92 (%)
